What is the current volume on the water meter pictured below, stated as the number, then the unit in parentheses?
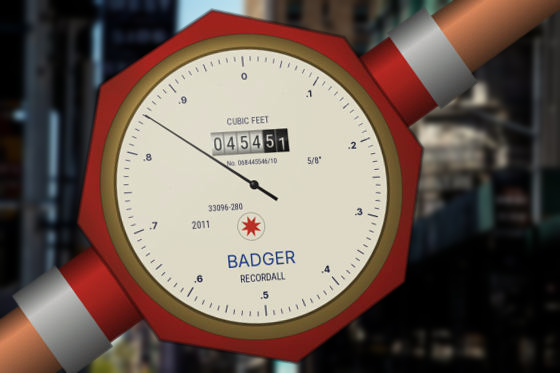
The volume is 45450.85 (ft³)
